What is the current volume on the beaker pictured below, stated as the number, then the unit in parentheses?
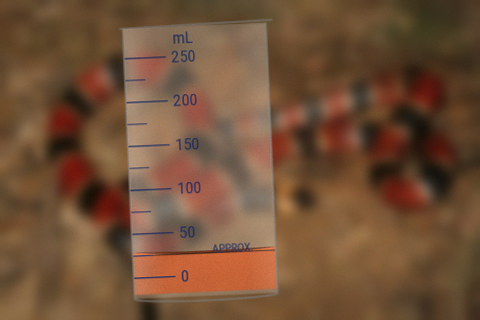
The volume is 25 (mL)
